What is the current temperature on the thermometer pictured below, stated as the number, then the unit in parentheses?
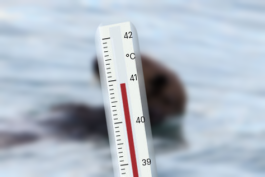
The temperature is 40.9 (°C)
